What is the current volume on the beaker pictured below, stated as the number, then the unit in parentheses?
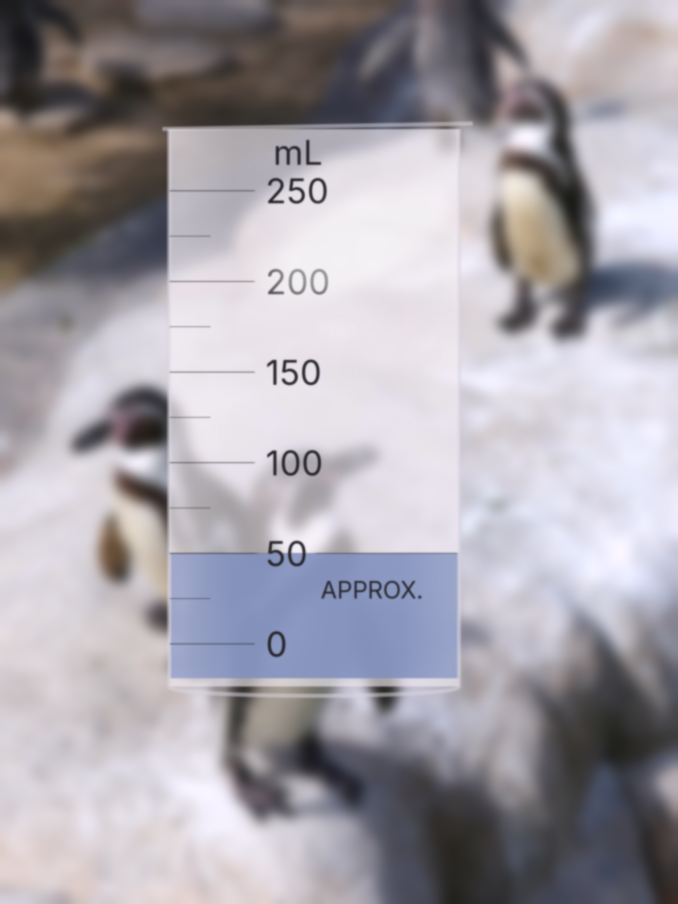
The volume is 50 (mL)
